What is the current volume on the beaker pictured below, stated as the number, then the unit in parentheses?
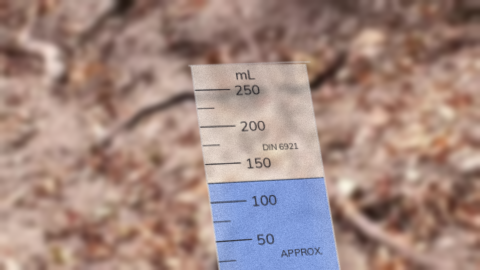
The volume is 125 (mL)
